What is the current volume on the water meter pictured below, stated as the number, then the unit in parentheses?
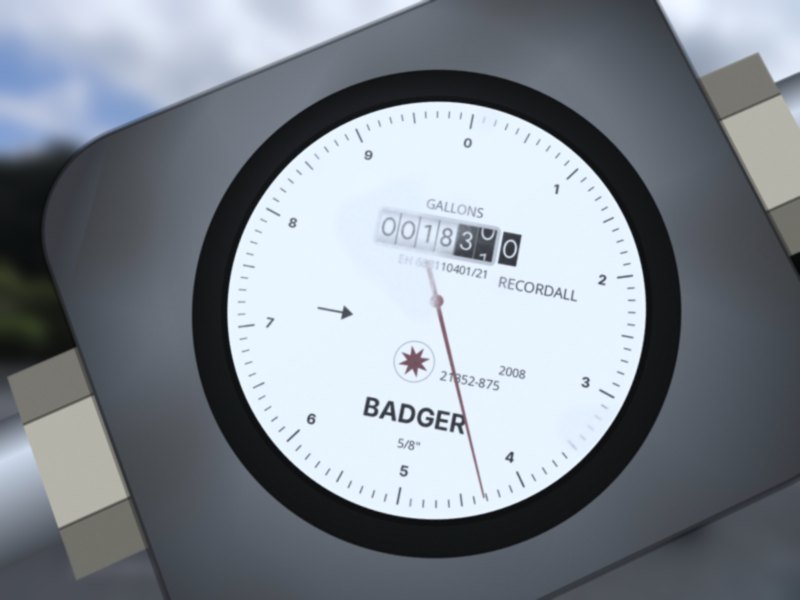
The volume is 18304.3 (gal)
